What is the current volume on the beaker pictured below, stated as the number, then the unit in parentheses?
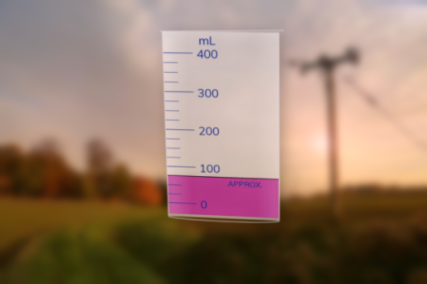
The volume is 75 (mL)
